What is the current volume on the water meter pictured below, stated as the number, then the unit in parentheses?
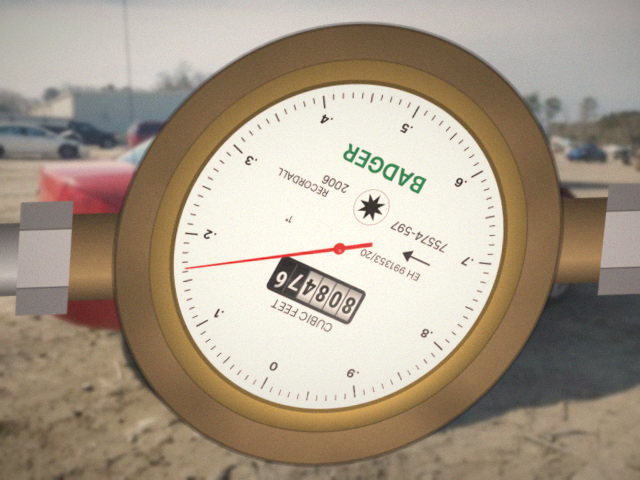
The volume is 808476.16 (ft³)
